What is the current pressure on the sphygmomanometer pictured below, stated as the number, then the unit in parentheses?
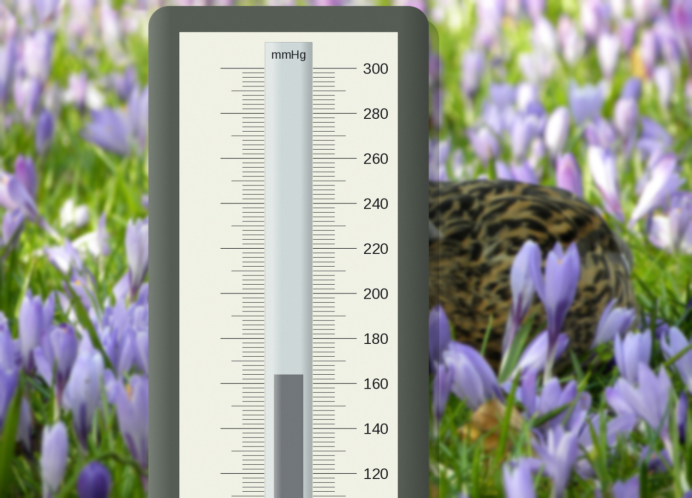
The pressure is 164 (mmHg)
